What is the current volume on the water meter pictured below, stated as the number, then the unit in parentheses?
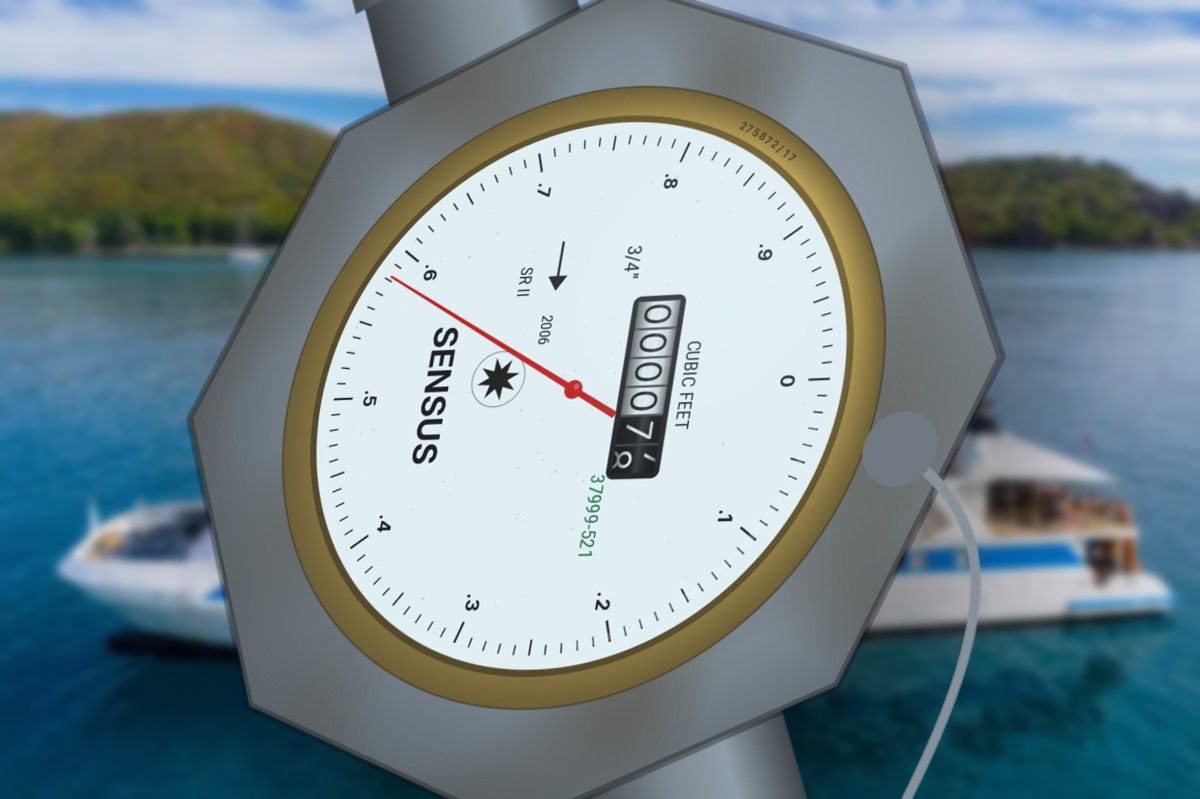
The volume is 77.58 (ft³)
